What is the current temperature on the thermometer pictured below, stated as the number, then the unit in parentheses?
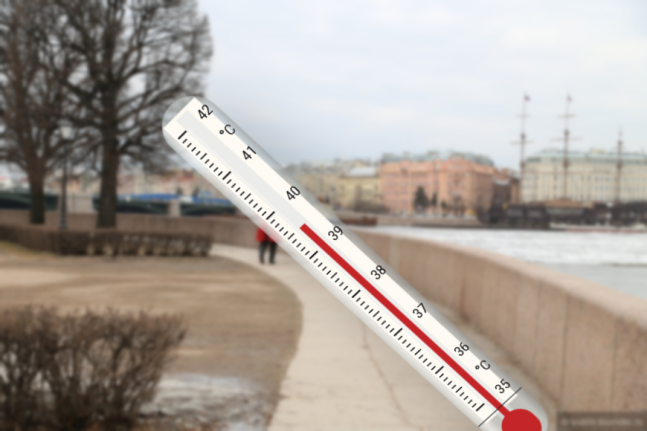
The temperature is 39.5 (°C)
